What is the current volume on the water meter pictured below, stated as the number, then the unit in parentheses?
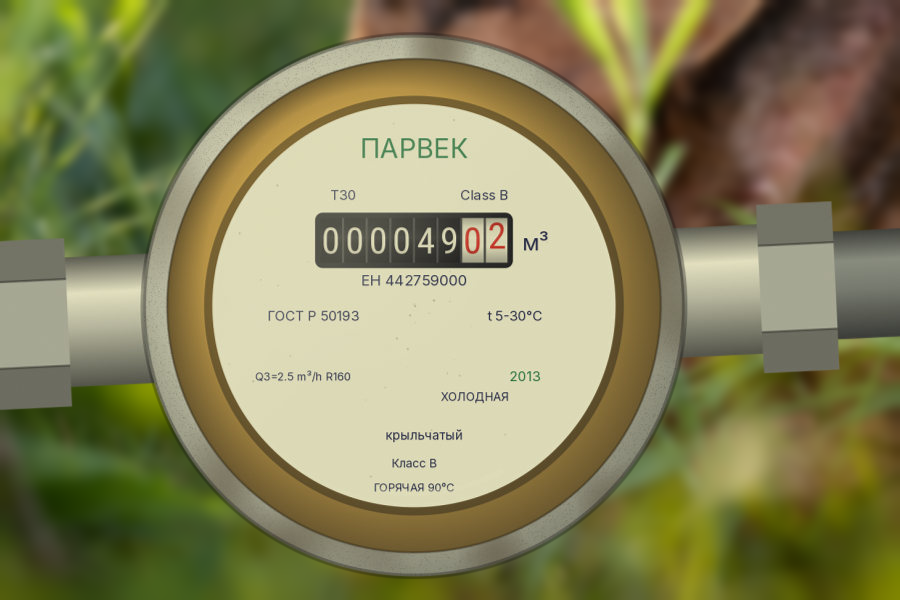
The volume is 49.02 (m³)
